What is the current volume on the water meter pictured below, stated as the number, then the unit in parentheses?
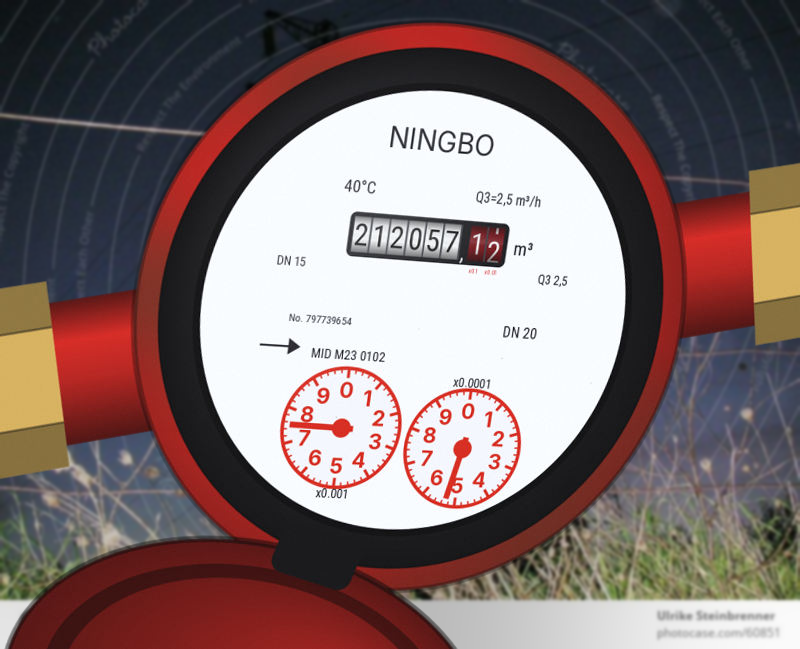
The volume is 212057.1175 (m³)
